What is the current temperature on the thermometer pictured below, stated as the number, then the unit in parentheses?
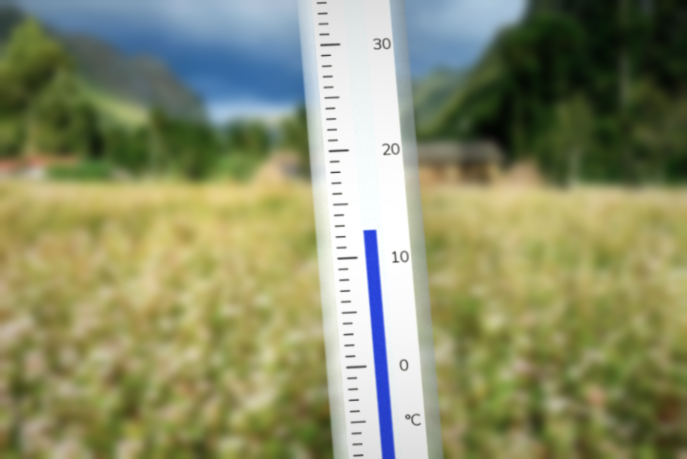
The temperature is 12.5 (°C)
